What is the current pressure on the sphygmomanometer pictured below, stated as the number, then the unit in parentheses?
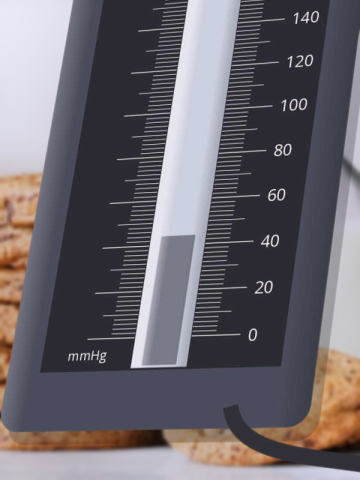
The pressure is 44 (mmHg)
